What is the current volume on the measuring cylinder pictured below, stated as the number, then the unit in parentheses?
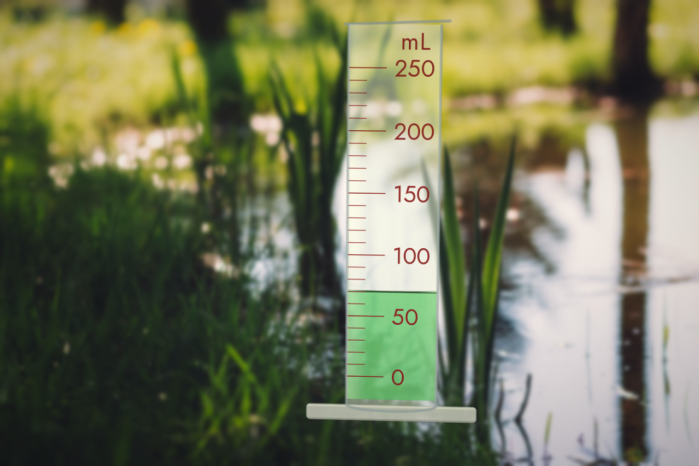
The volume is 70 (mL)
